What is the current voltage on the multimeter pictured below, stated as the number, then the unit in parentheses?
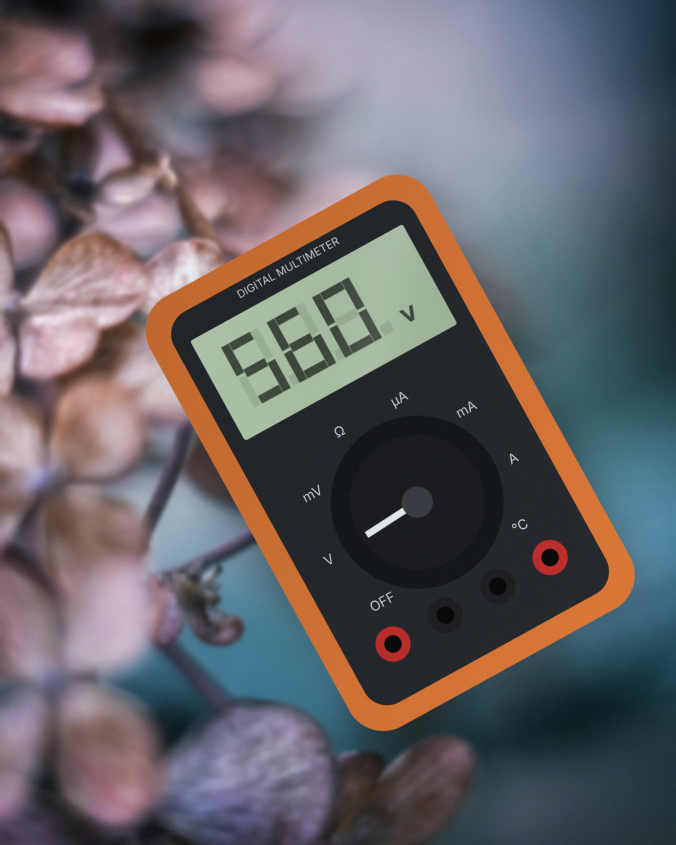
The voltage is 560 (V)
